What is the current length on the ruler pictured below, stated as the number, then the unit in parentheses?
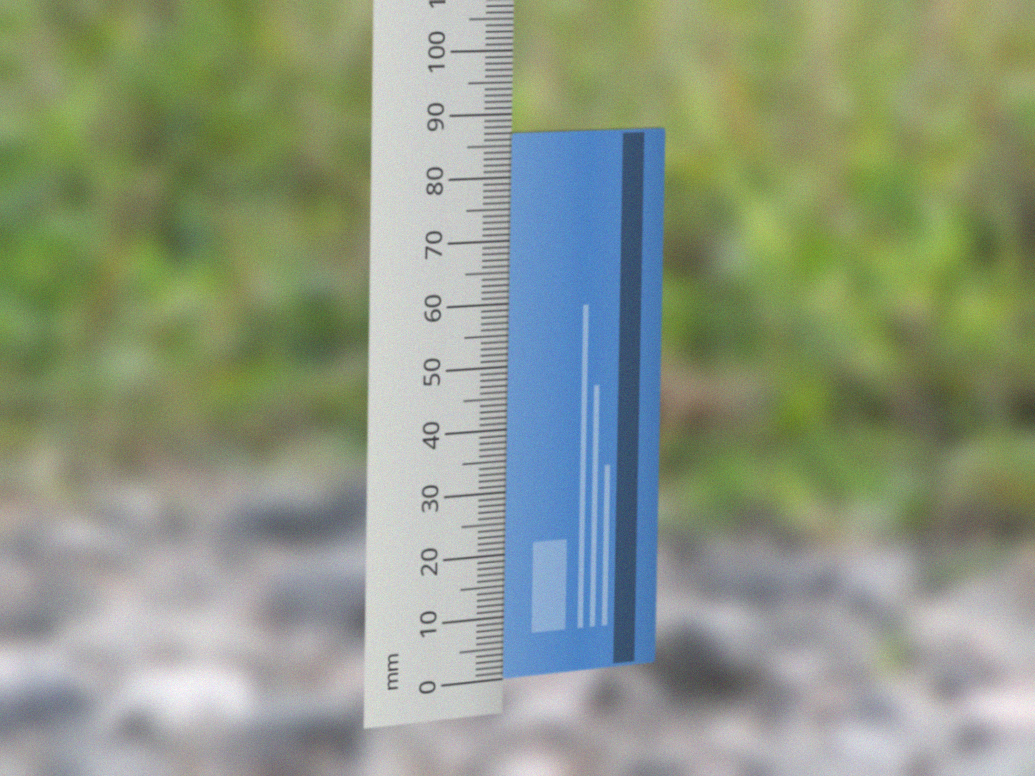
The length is 87 (mm)
